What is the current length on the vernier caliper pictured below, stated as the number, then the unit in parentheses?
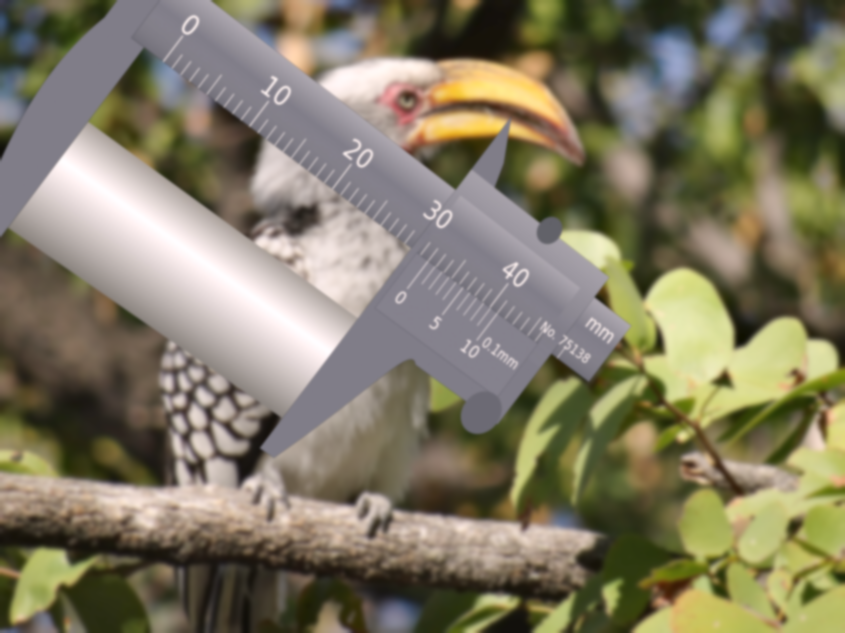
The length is 32.0 (mm)
